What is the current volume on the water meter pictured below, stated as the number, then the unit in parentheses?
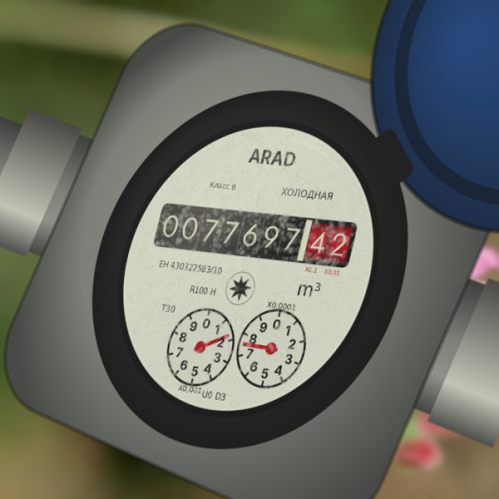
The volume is 77697.4217 (m³)
